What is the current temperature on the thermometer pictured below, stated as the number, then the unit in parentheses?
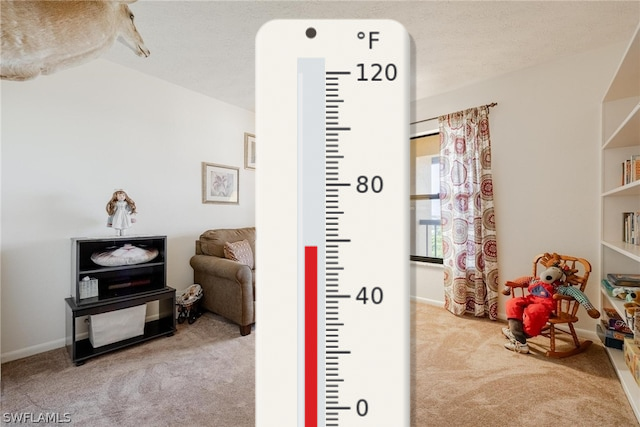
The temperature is 58 (°F)
